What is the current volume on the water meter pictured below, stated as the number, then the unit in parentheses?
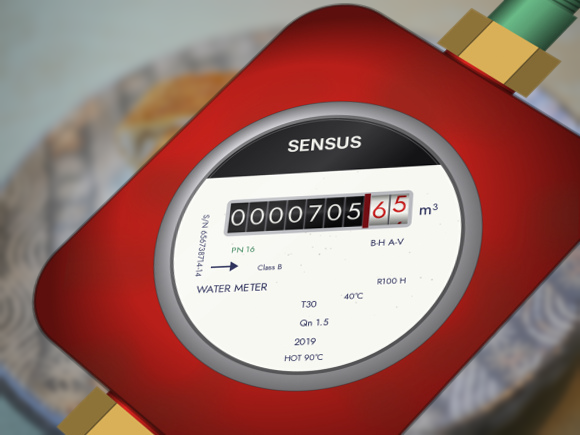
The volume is 705.65 (m³)
